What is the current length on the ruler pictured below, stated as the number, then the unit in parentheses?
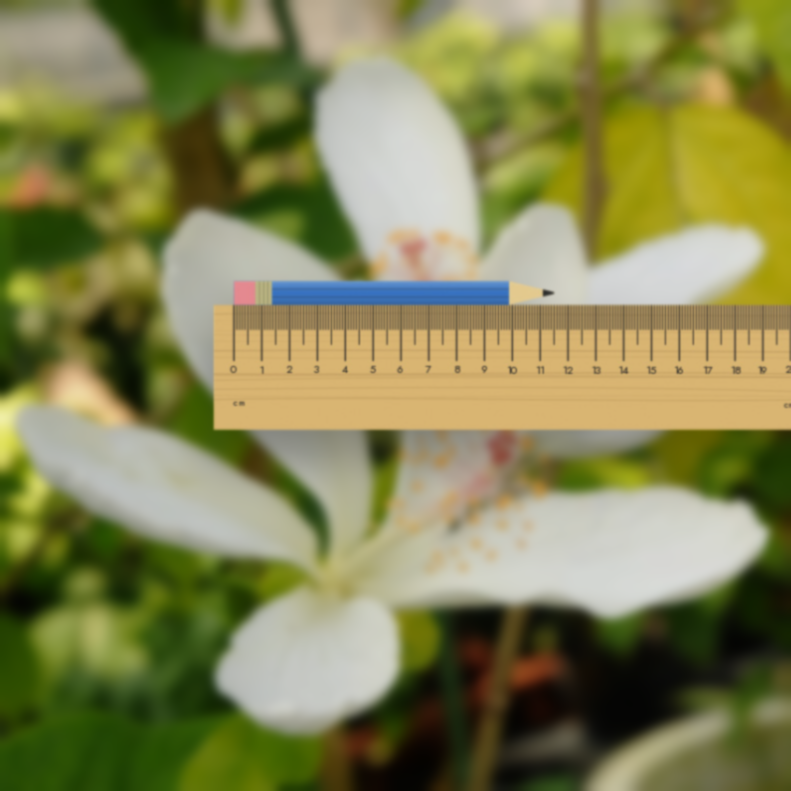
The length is 11.5 (cm)
